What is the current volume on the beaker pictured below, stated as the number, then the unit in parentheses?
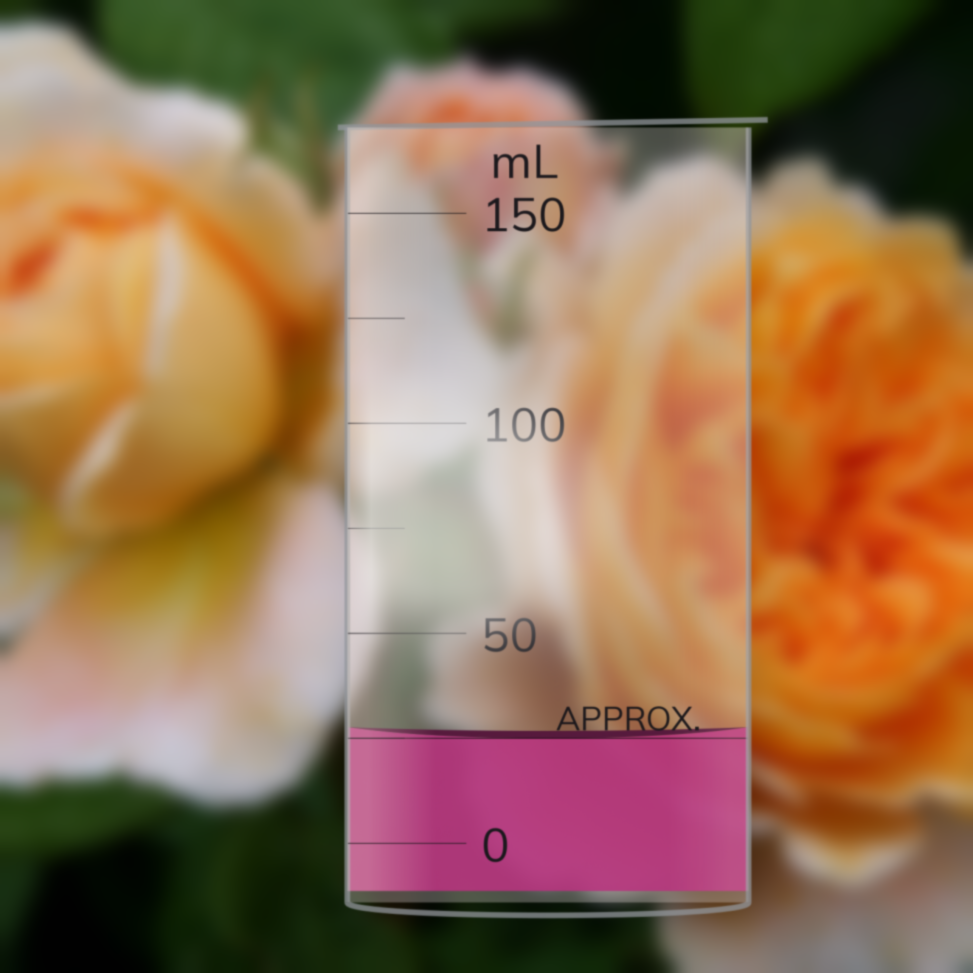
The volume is 25 (mL)
